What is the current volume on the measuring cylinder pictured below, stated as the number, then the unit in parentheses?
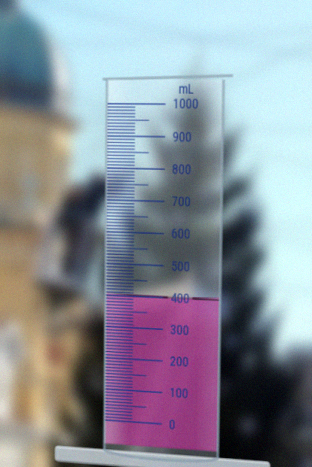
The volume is 400 (mL)
